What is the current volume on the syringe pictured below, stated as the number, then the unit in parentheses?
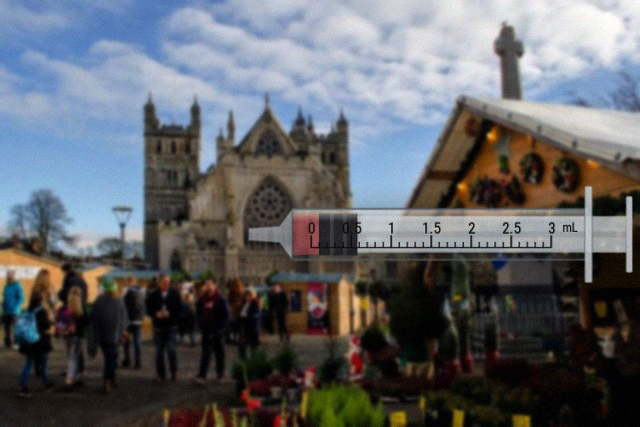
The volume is 0.1 (mL)
